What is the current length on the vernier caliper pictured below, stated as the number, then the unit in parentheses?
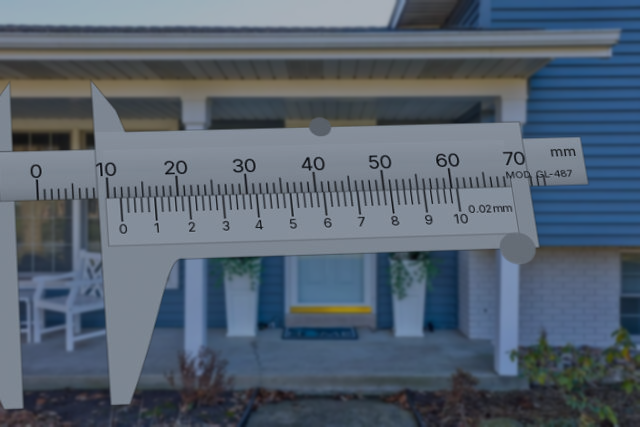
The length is 11.8 (mm)
